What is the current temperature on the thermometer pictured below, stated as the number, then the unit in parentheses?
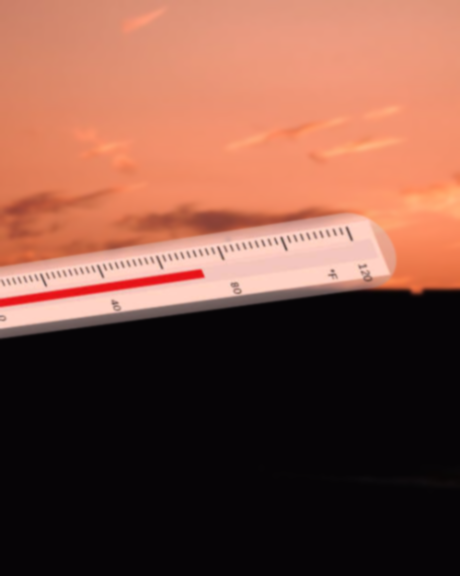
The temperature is 72 (°F)
